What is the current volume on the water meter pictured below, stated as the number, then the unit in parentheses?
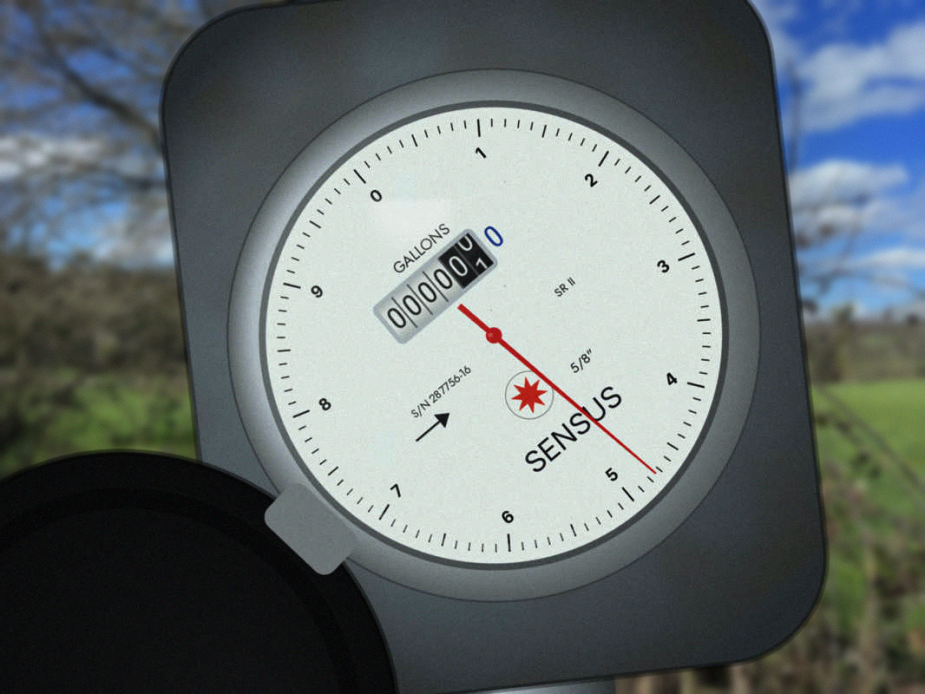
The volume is 4.7 (gal)
